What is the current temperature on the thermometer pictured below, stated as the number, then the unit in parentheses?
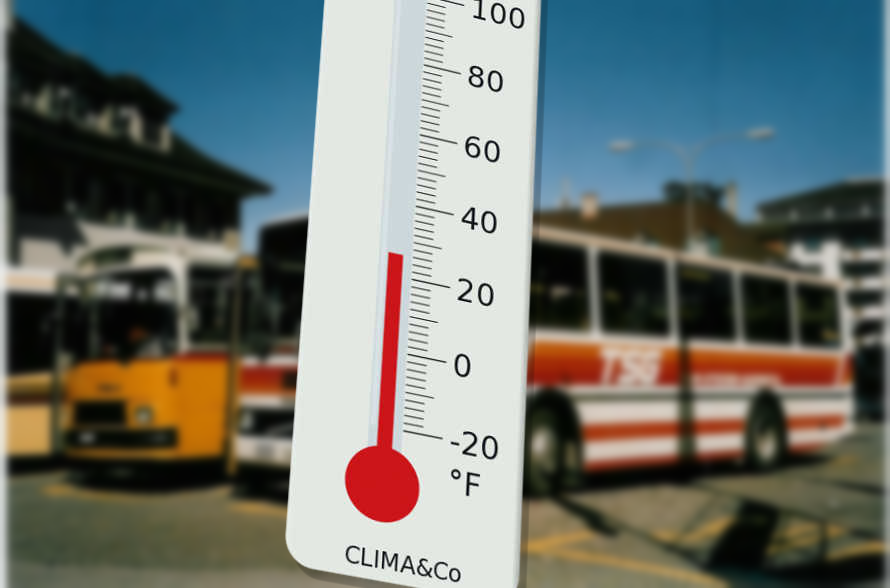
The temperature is 26 (°F)
